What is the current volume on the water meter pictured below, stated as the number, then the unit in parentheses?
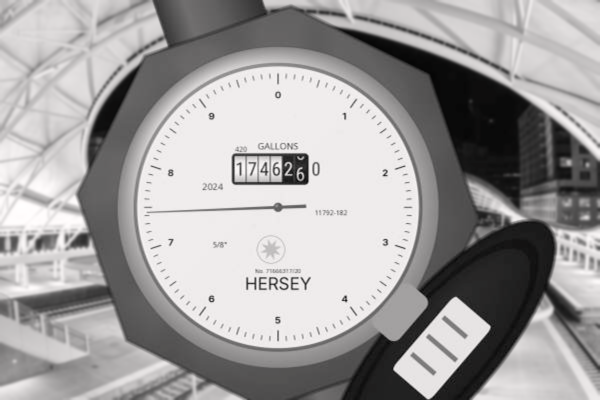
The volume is 1746257.4 (gal)
